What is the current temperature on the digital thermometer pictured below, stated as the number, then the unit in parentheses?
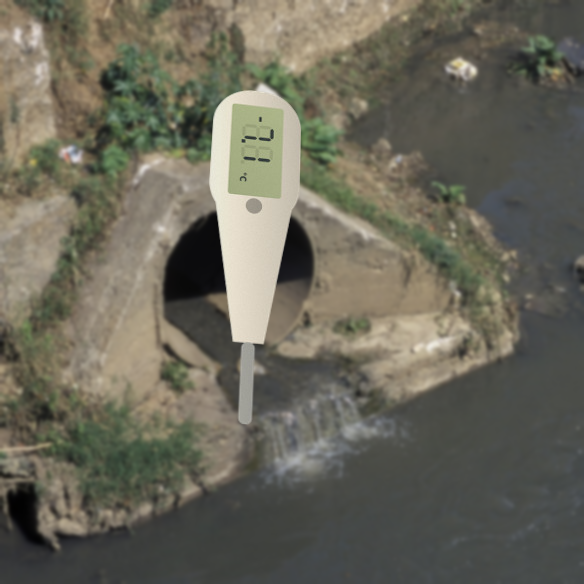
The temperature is -7.1 (°C)
